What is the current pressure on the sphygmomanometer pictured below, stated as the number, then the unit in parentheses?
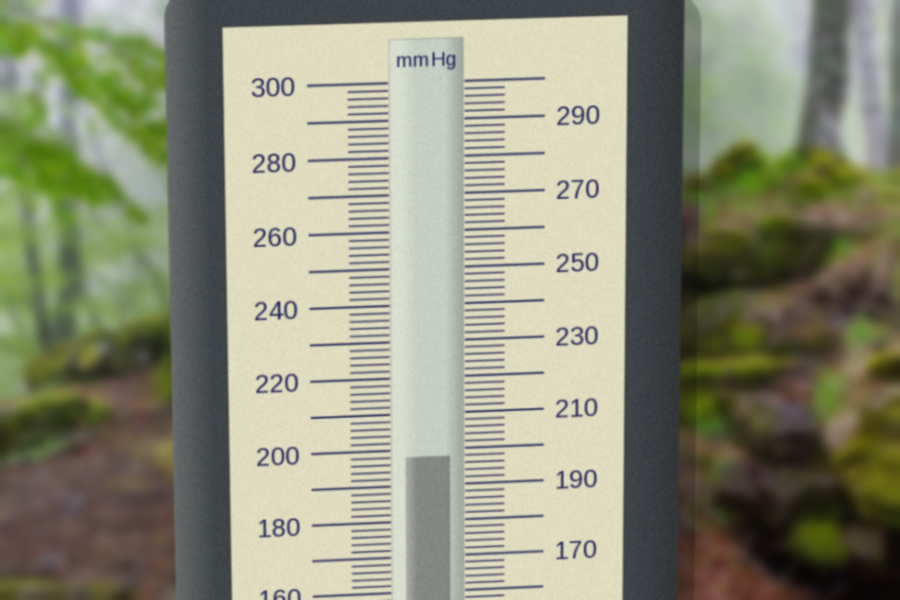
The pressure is 198 (mmHg)
